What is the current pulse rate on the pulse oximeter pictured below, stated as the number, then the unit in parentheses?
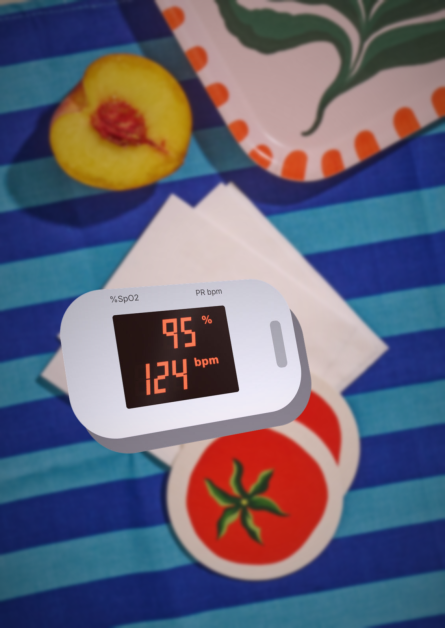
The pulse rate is 124 (bpm)
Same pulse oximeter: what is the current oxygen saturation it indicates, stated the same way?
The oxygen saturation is 95 (%)
